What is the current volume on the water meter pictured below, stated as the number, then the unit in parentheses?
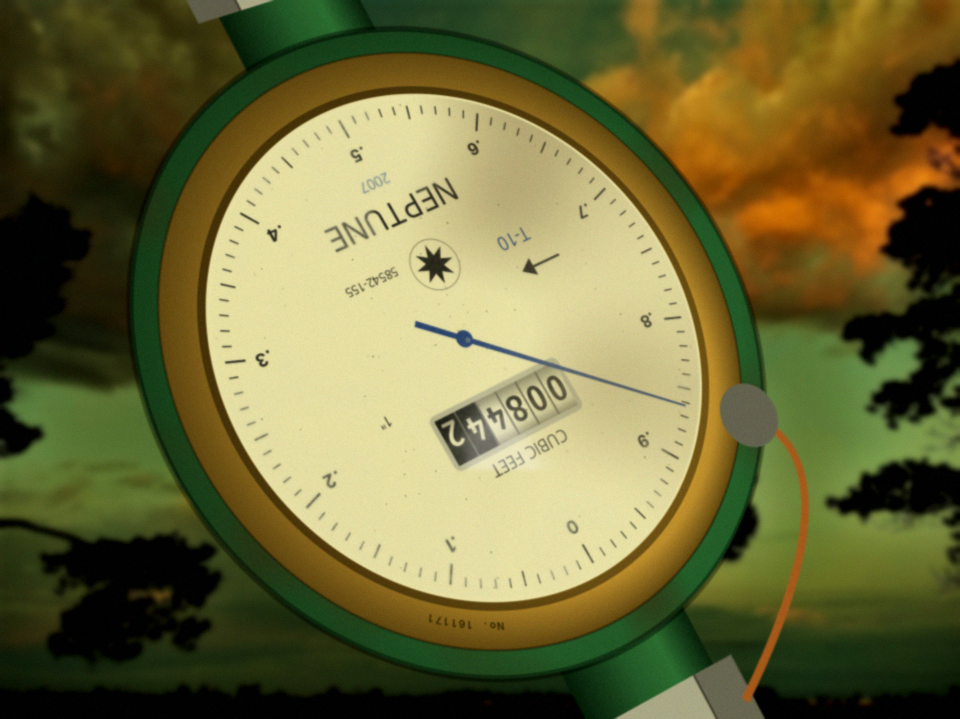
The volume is 8441.86 (ft³)
